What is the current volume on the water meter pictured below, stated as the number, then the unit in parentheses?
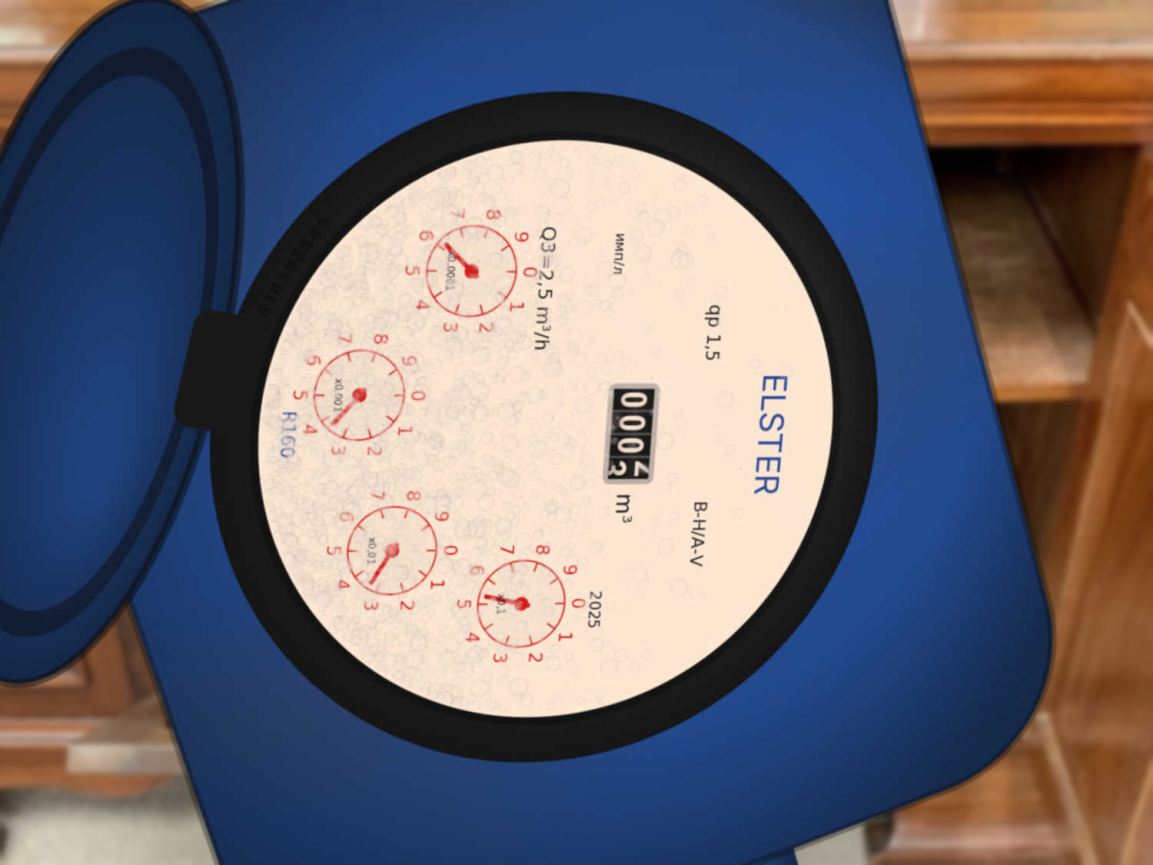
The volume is 2.5336 (m³)
